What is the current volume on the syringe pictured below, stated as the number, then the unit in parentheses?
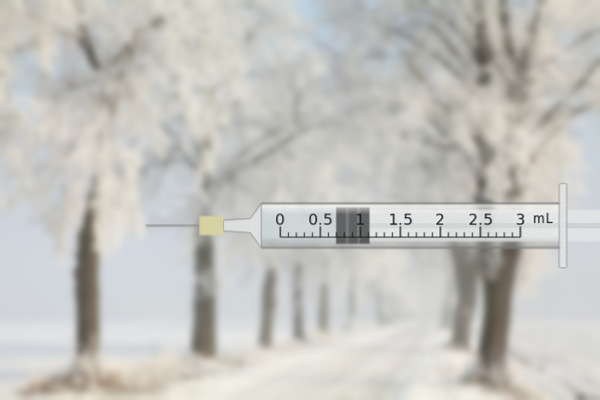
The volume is 0.7 (mL)
